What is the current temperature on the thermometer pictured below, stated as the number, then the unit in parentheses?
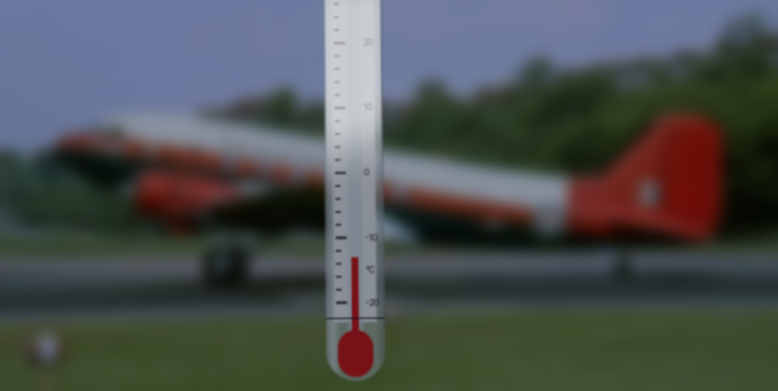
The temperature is -13 (°C)
